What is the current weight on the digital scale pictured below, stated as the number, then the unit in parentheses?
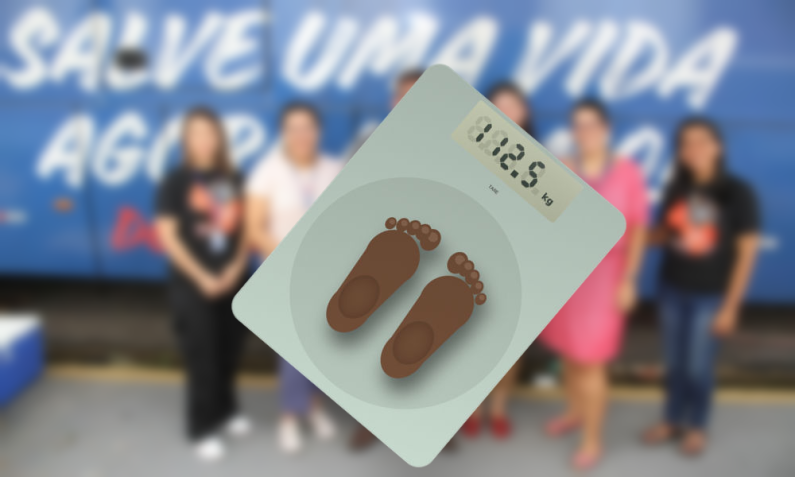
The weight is 112.5 (kg)
